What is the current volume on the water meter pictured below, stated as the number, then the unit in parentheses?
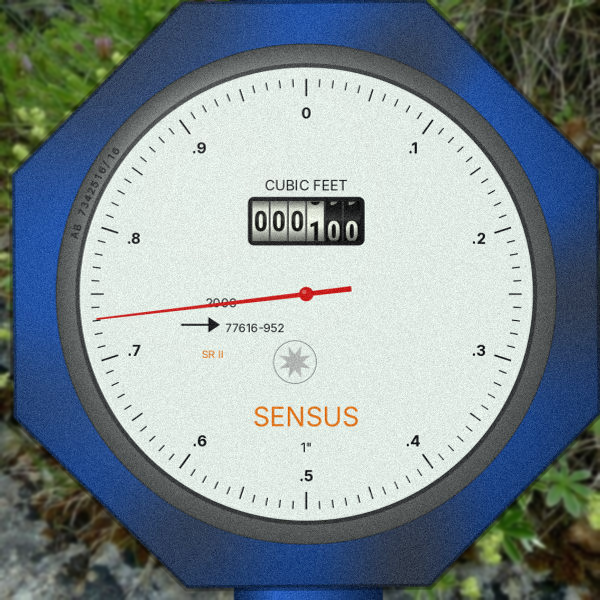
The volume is 99.73 (ft³)
